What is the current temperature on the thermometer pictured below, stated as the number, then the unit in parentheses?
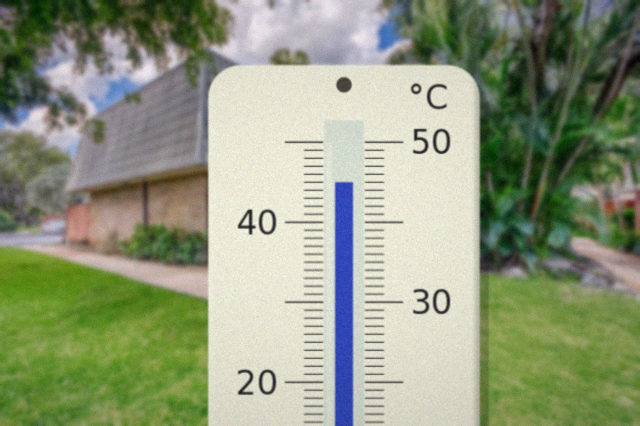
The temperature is 45 (°C)
